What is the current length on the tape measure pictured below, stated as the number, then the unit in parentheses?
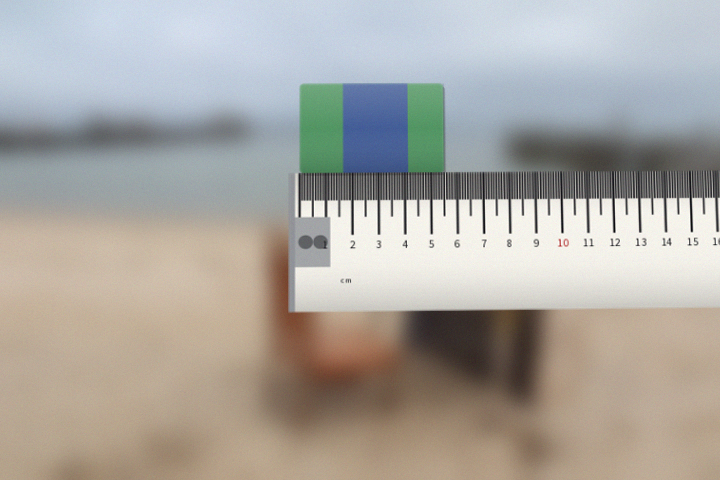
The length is 5.5 (cm)
